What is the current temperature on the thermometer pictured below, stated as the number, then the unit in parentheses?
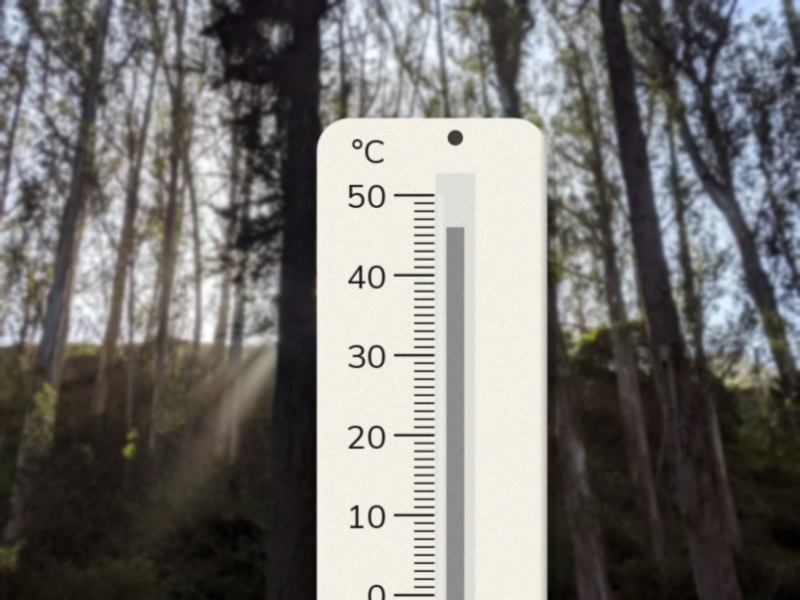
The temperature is 46 (°C)
